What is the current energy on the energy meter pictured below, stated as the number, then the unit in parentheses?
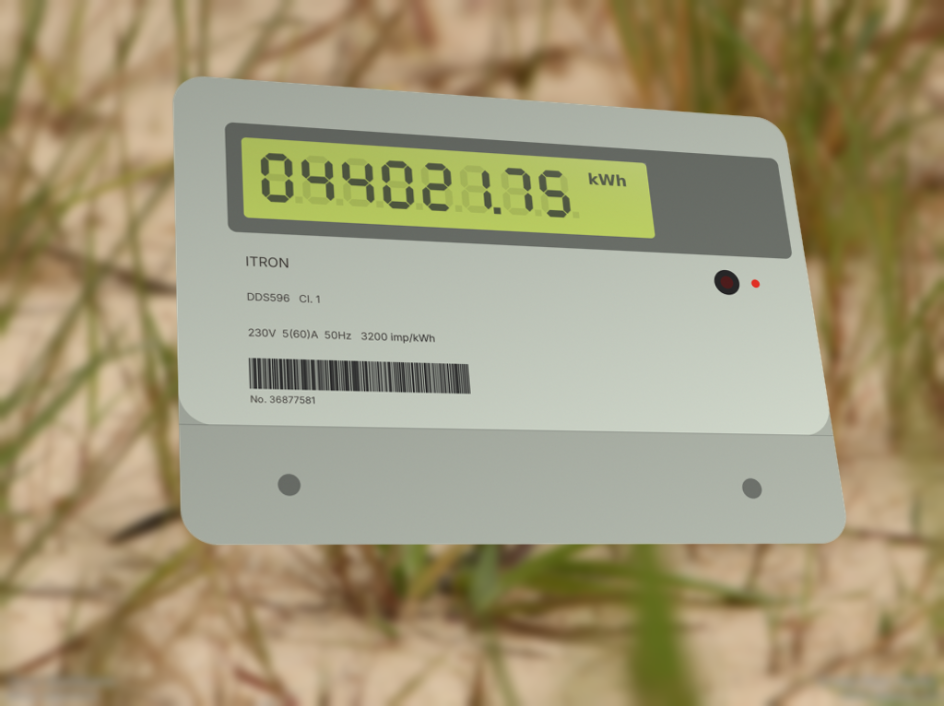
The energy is 44021.75 (kWh)
